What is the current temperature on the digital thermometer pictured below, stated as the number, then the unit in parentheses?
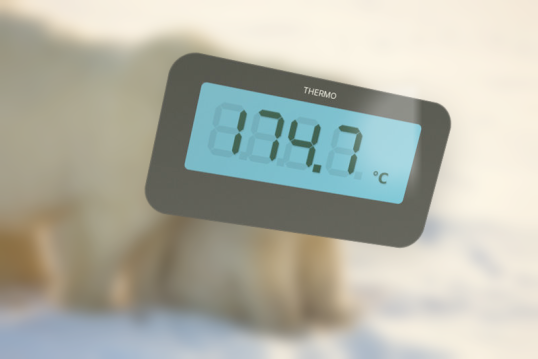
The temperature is 174.7 (°C)
